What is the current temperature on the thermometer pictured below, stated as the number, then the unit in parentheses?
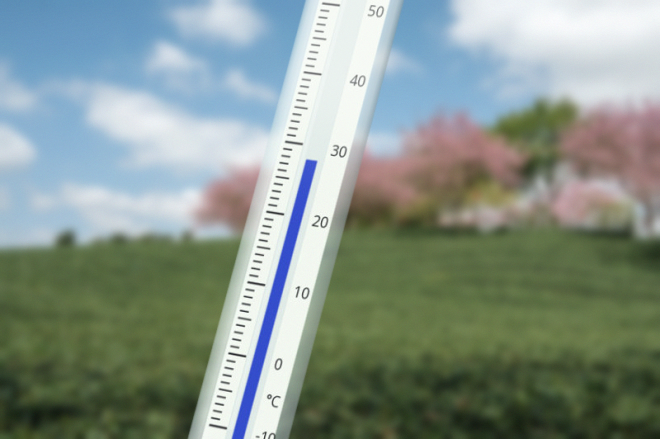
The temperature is 28 (°C)
